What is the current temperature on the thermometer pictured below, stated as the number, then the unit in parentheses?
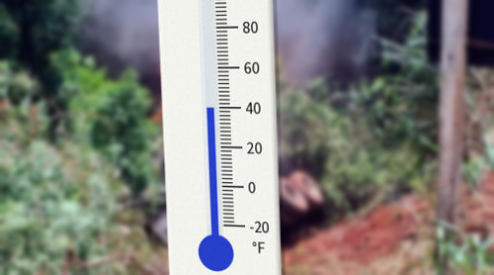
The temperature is 40 (°F)
